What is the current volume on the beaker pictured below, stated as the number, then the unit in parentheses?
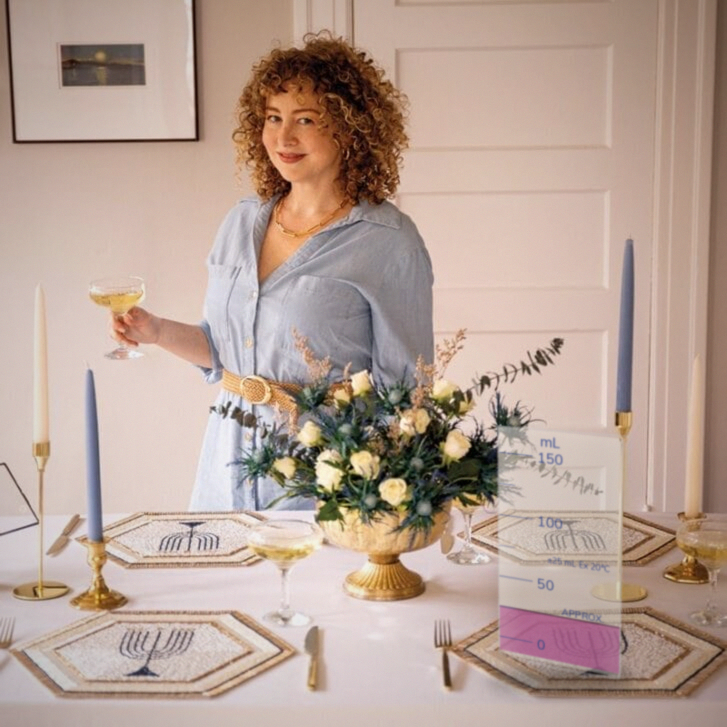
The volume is 25 (mL)
